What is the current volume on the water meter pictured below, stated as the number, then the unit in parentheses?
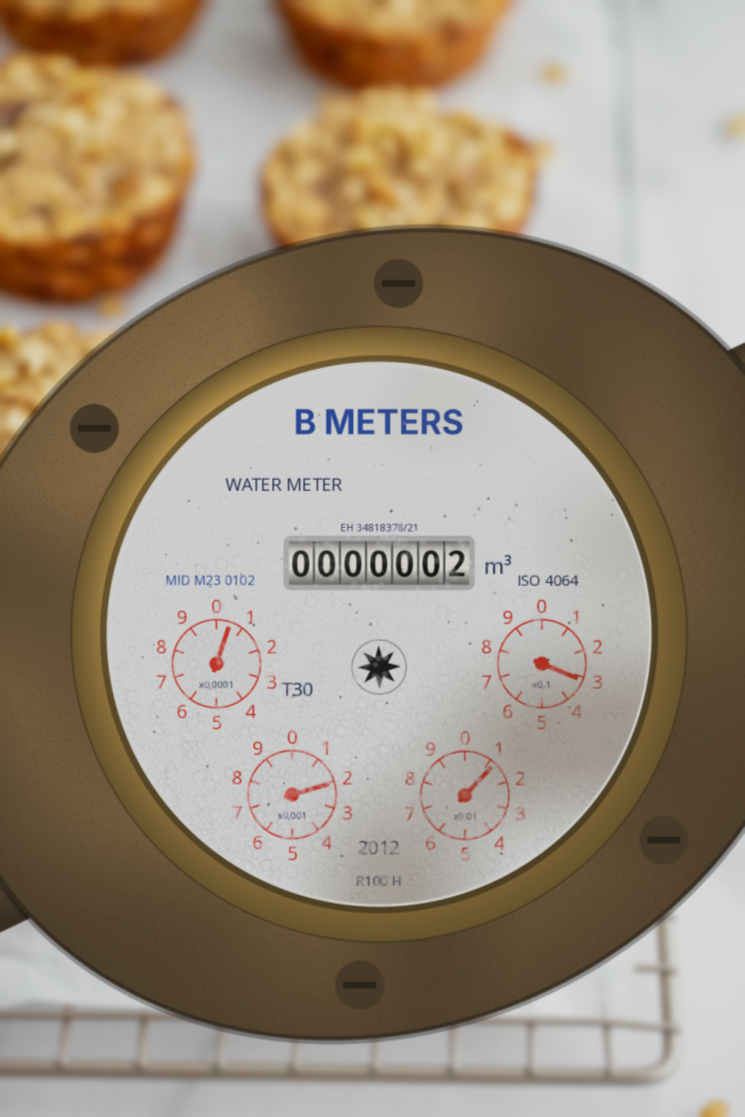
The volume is 2.3120 (m³)
